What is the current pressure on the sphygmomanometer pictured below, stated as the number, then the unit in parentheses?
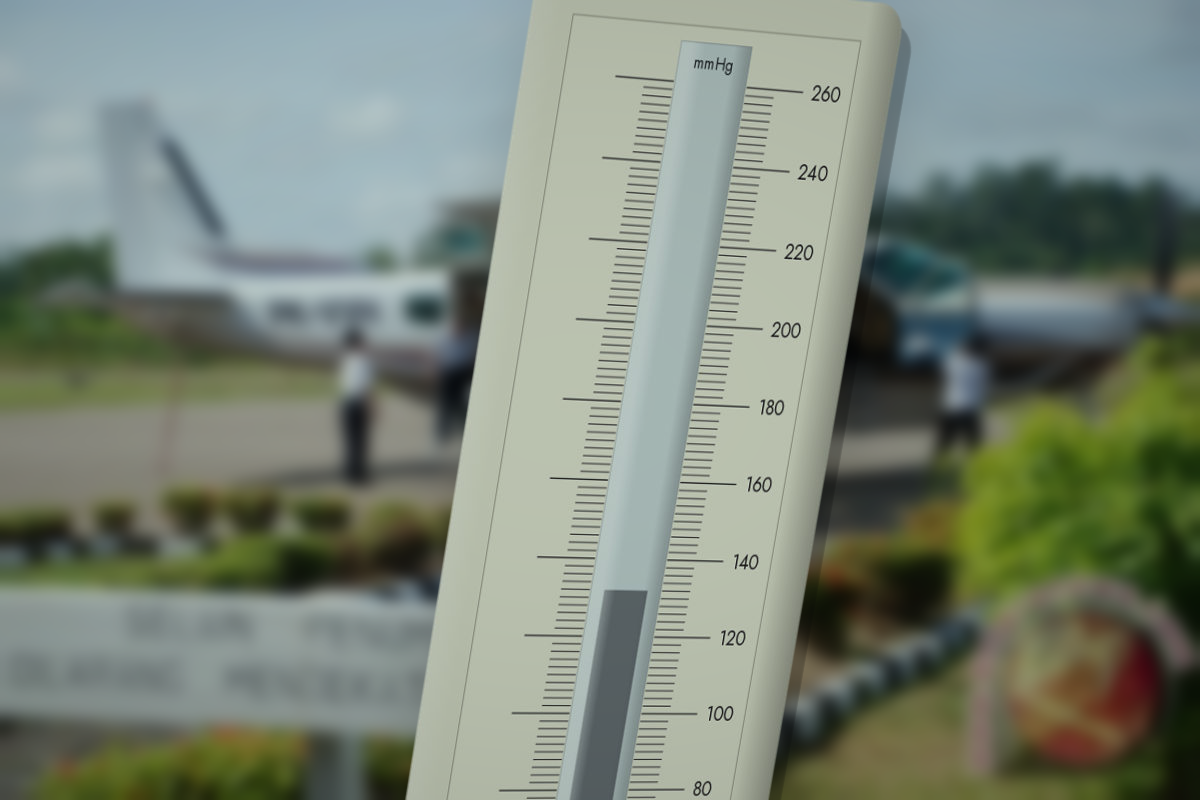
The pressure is 132 (mmHg)
